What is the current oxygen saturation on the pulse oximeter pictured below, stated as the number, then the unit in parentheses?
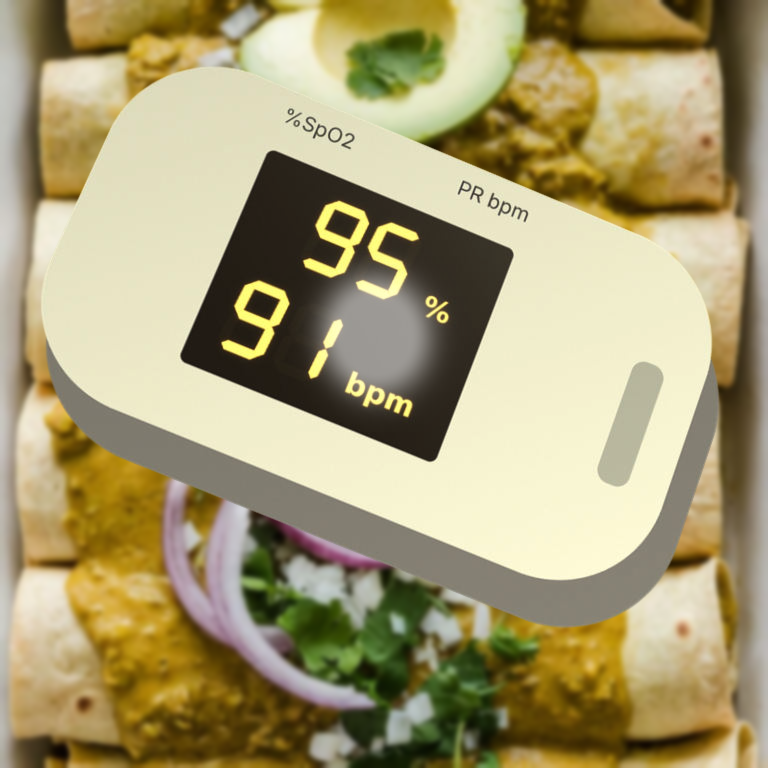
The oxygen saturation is 95 (%)
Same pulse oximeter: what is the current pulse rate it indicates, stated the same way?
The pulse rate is 91 (bpm)
